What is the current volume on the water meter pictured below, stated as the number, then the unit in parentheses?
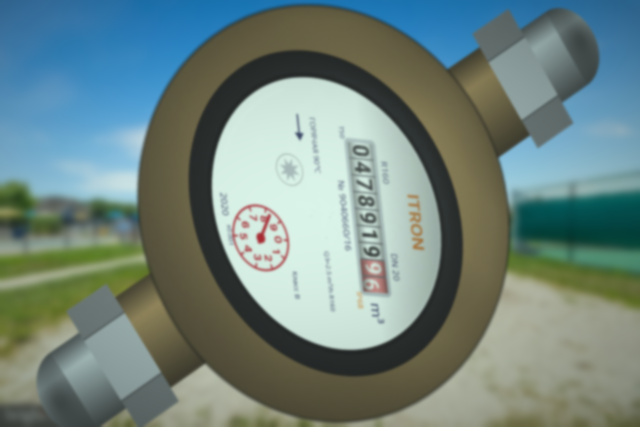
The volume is 478919.958 (m³)
